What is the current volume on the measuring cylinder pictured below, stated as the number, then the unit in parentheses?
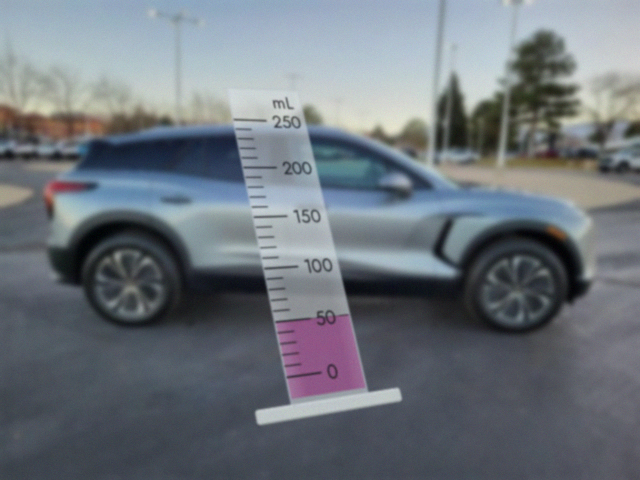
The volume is 50 (mL)
